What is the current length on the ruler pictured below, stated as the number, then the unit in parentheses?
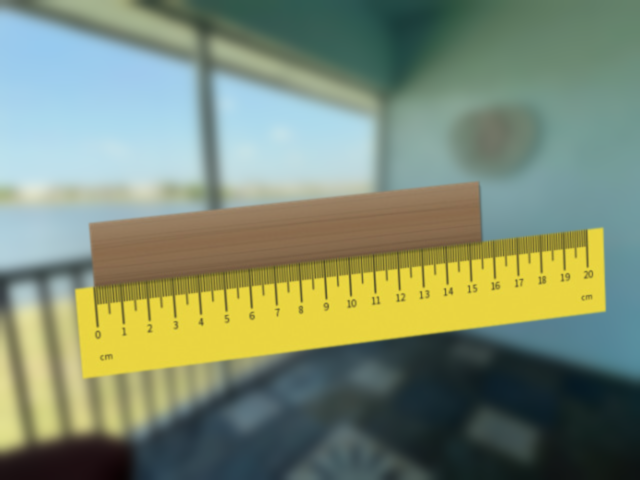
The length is 15.5 (cm)
